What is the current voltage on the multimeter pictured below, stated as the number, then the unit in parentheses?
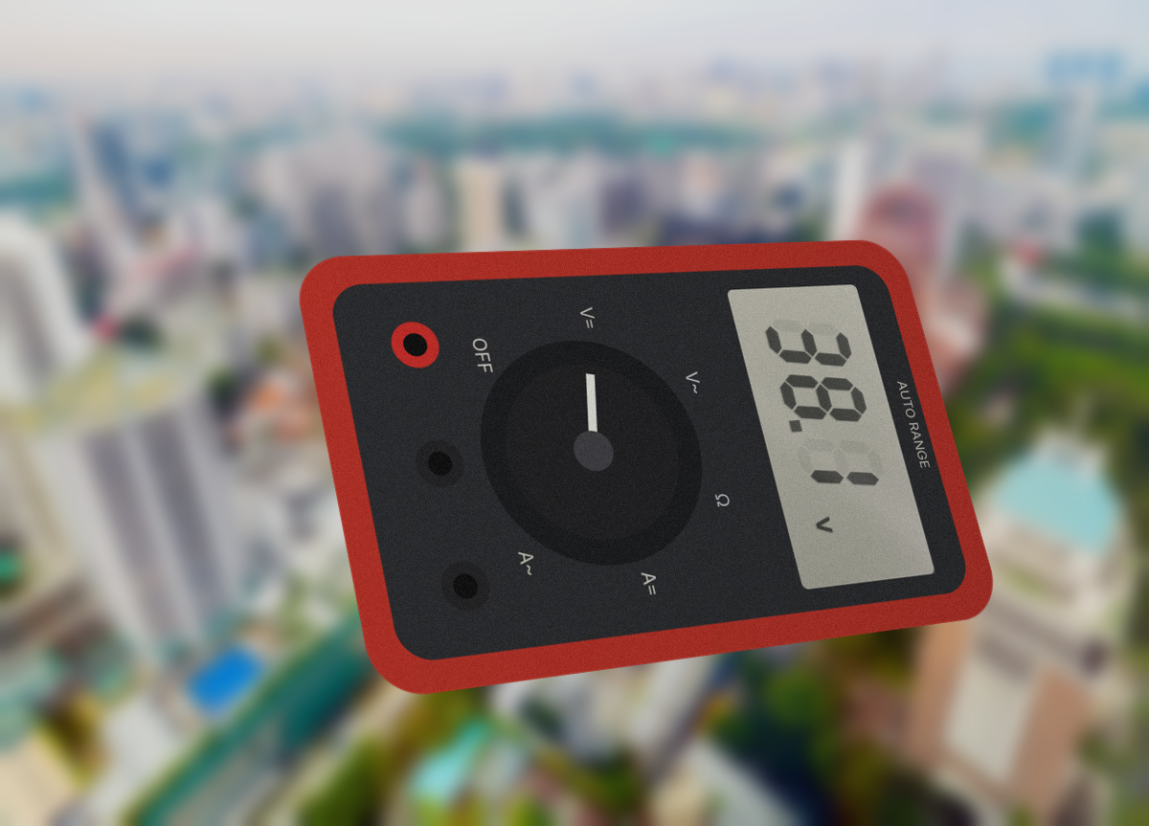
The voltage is 38.1 (V)
